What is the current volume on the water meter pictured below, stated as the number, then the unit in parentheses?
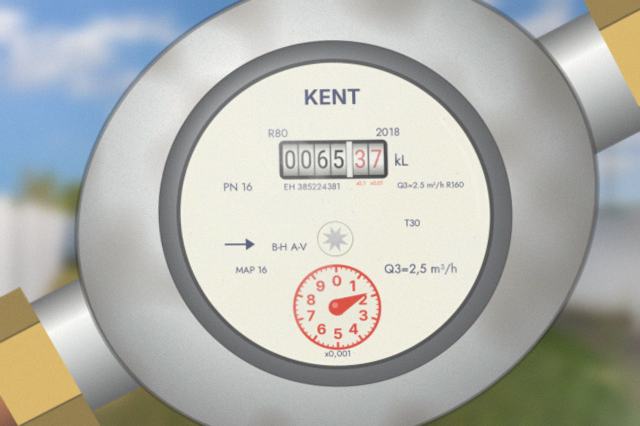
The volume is 65.371 (kL)
